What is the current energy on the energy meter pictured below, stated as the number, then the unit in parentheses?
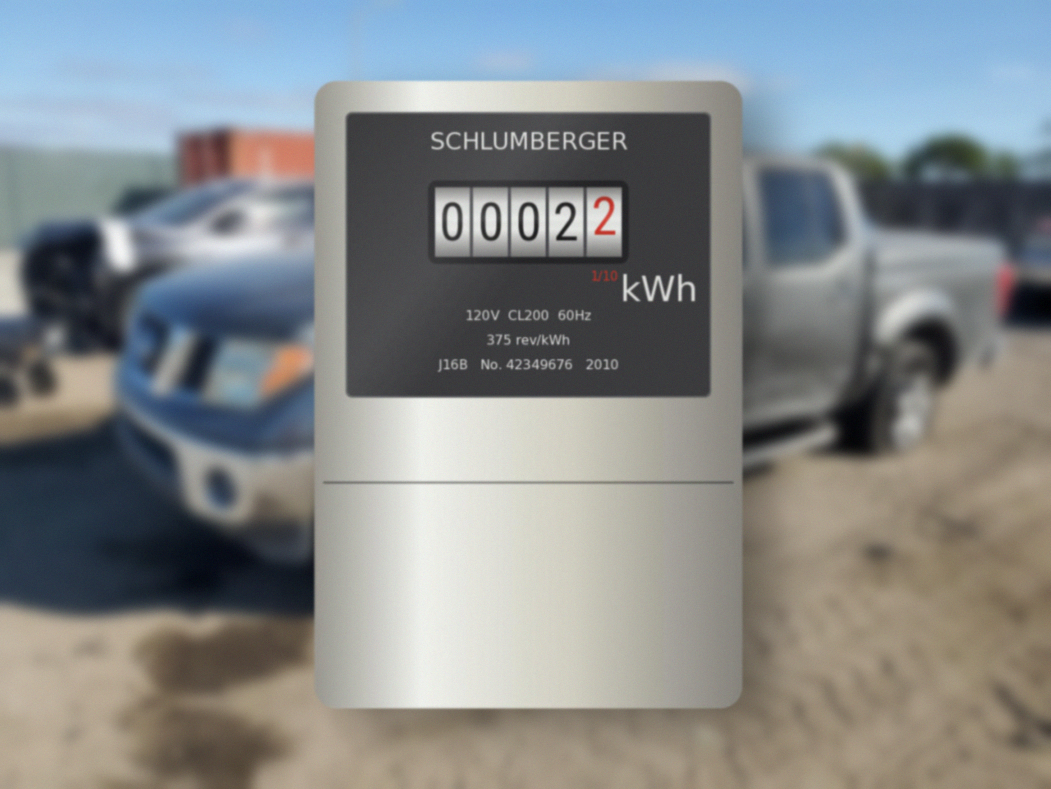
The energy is 2.2 (kWh)
